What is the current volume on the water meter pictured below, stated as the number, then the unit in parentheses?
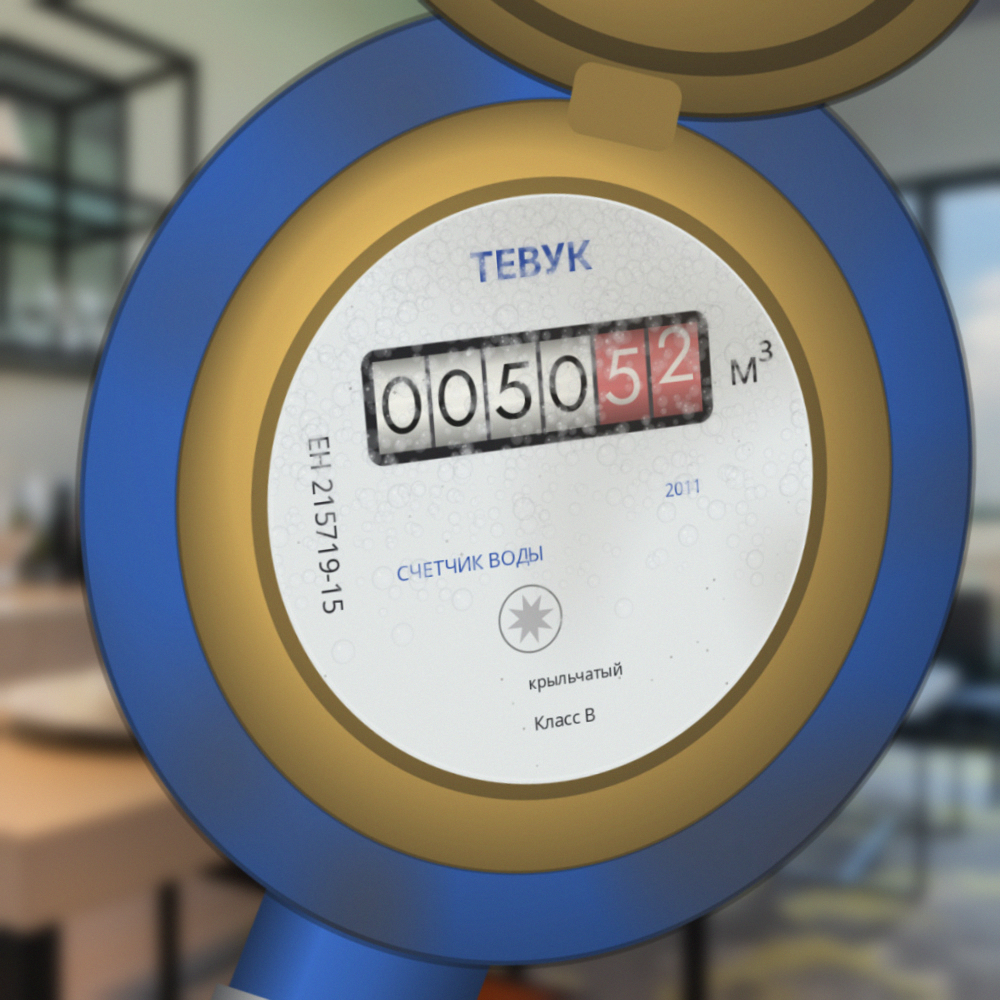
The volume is 50.52 (m³)
